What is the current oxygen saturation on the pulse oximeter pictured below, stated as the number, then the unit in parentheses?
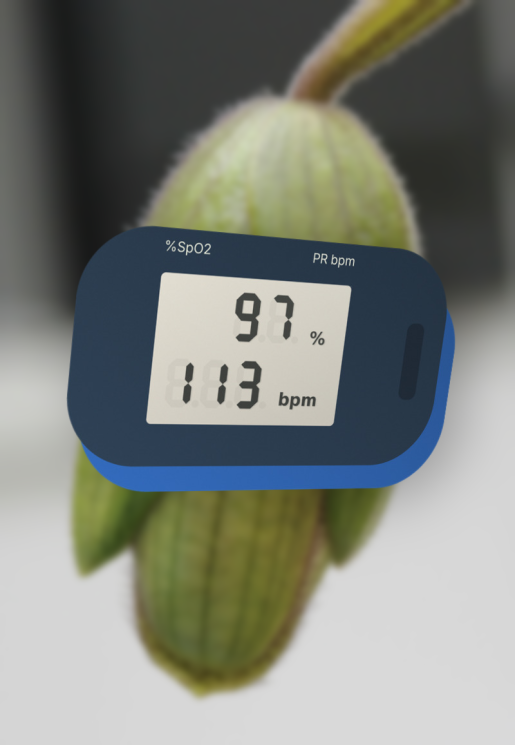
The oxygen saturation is 97 (%)
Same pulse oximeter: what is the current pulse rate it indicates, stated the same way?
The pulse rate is 113 (bpm)
